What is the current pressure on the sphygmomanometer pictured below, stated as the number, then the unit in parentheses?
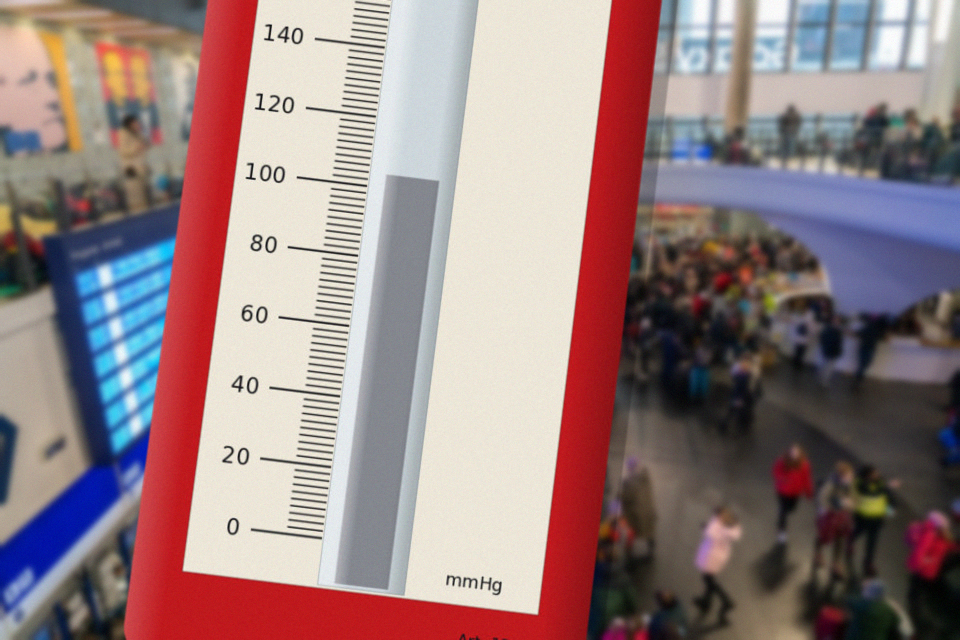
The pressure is 104 (mmHg)
